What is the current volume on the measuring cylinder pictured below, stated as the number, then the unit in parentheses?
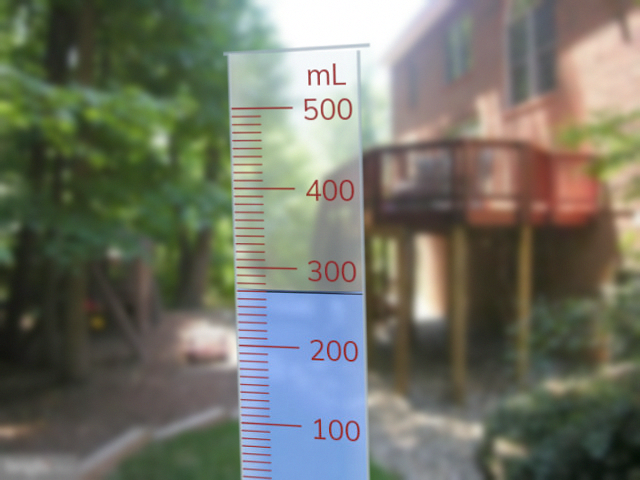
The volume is 270 (mL)
